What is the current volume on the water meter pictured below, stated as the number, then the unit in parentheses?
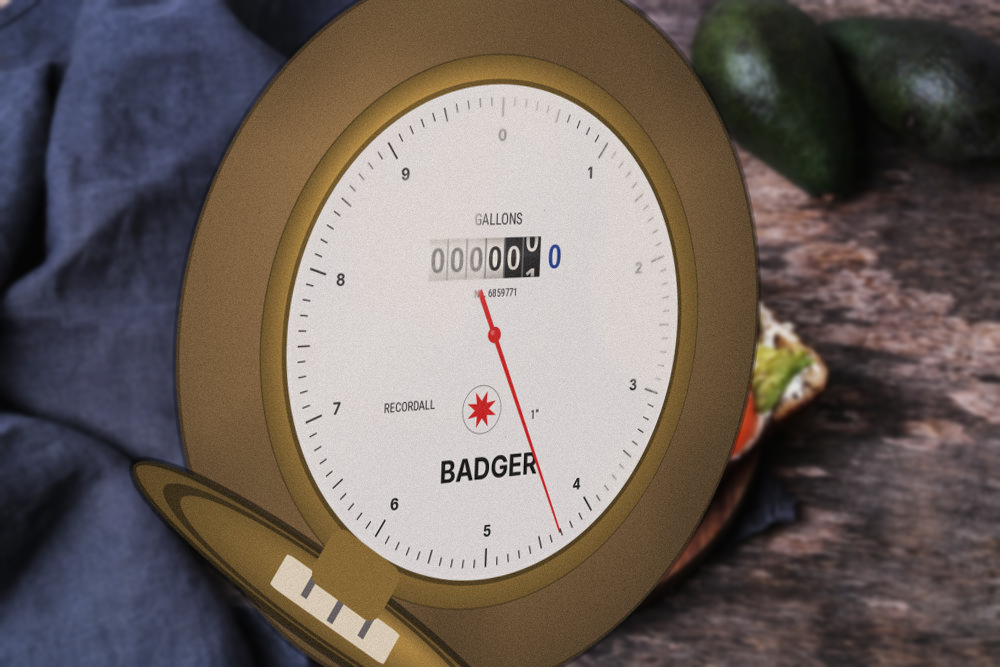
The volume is 4.3 (gal)
